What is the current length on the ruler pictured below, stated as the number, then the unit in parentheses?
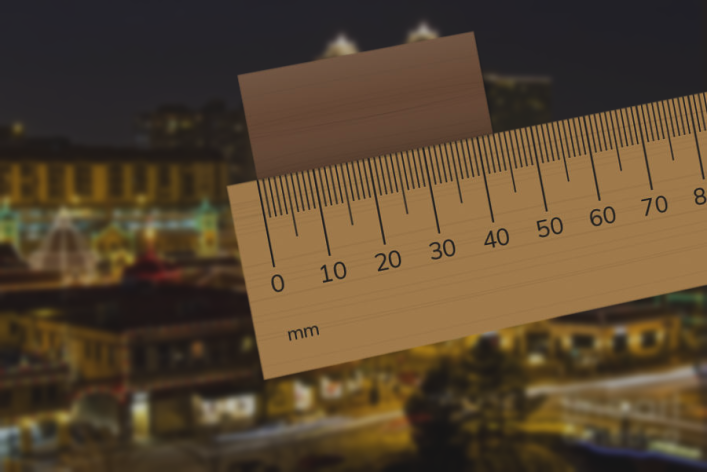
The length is 43 (mm)
